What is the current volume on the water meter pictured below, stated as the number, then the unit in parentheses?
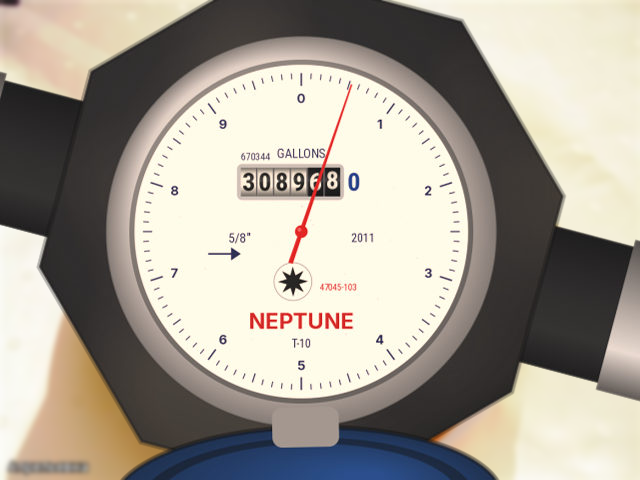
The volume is 3089680.5 (gal)
